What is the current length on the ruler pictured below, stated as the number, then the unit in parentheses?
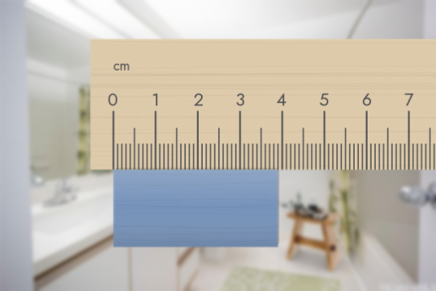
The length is 3.9 (cm)
